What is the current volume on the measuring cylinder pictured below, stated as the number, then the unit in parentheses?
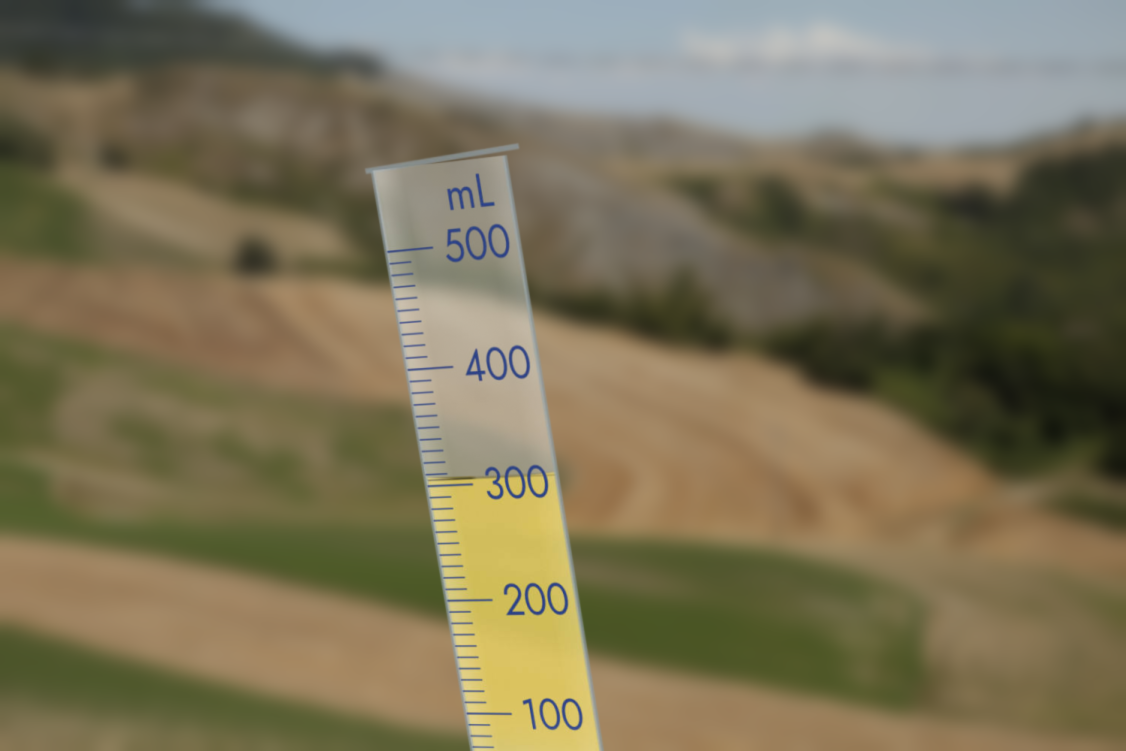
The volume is 305 (mL)
